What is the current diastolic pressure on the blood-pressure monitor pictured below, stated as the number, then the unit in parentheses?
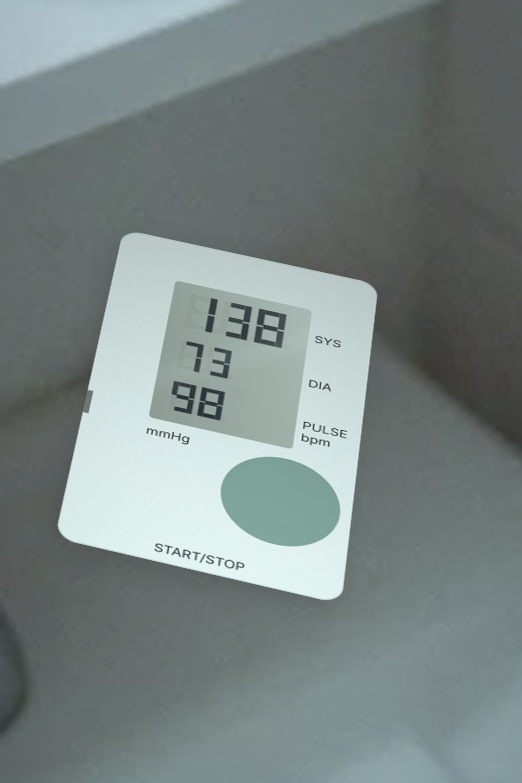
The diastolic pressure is 73 (mmHg)
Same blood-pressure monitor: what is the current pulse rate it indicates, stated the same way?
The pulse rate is 98 (bpm)
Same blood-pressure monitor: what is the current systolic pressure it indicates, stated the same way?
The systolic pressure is 138 (mmHg)
